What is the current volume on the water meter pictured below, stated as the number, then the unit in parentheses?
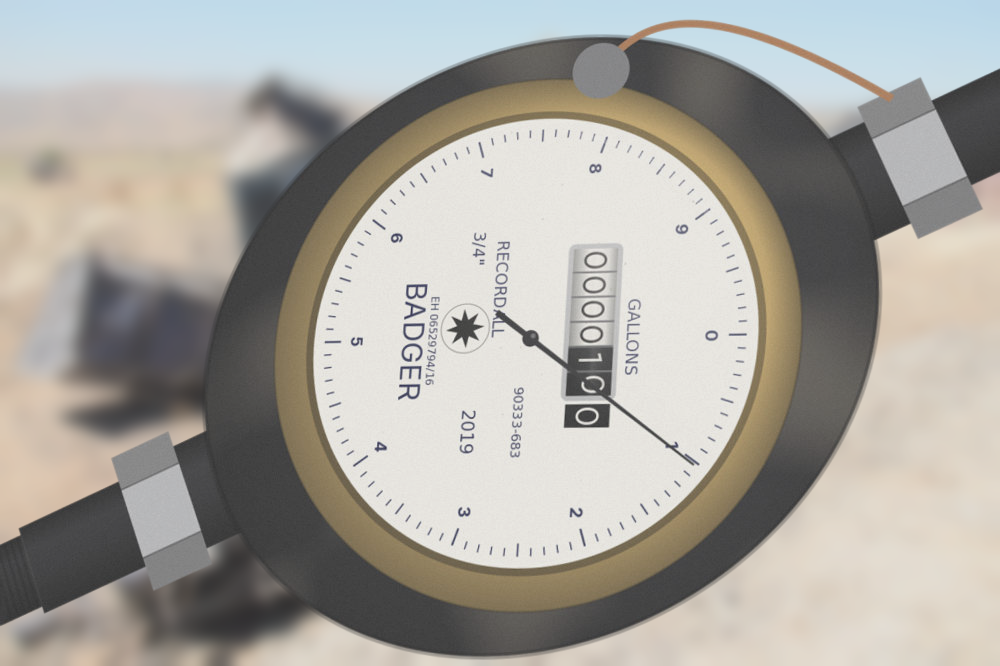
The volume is 101.0 (gal)
